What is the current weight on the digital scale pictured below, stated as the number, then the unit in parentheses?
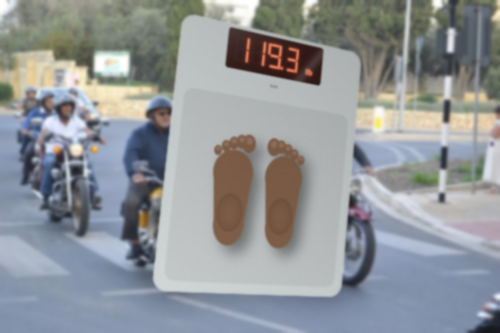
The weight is 119.3 (lb)
